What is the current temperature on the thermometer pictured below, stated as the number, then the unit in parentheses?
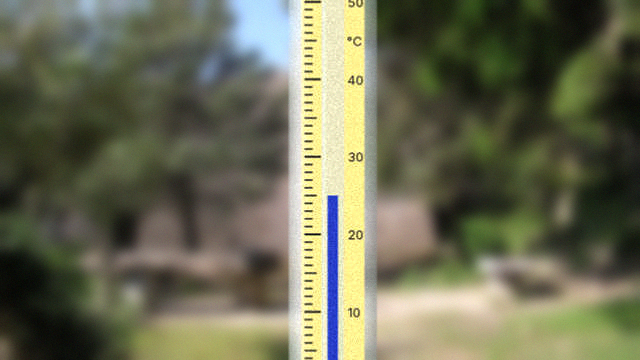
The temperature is 25 (°C)
